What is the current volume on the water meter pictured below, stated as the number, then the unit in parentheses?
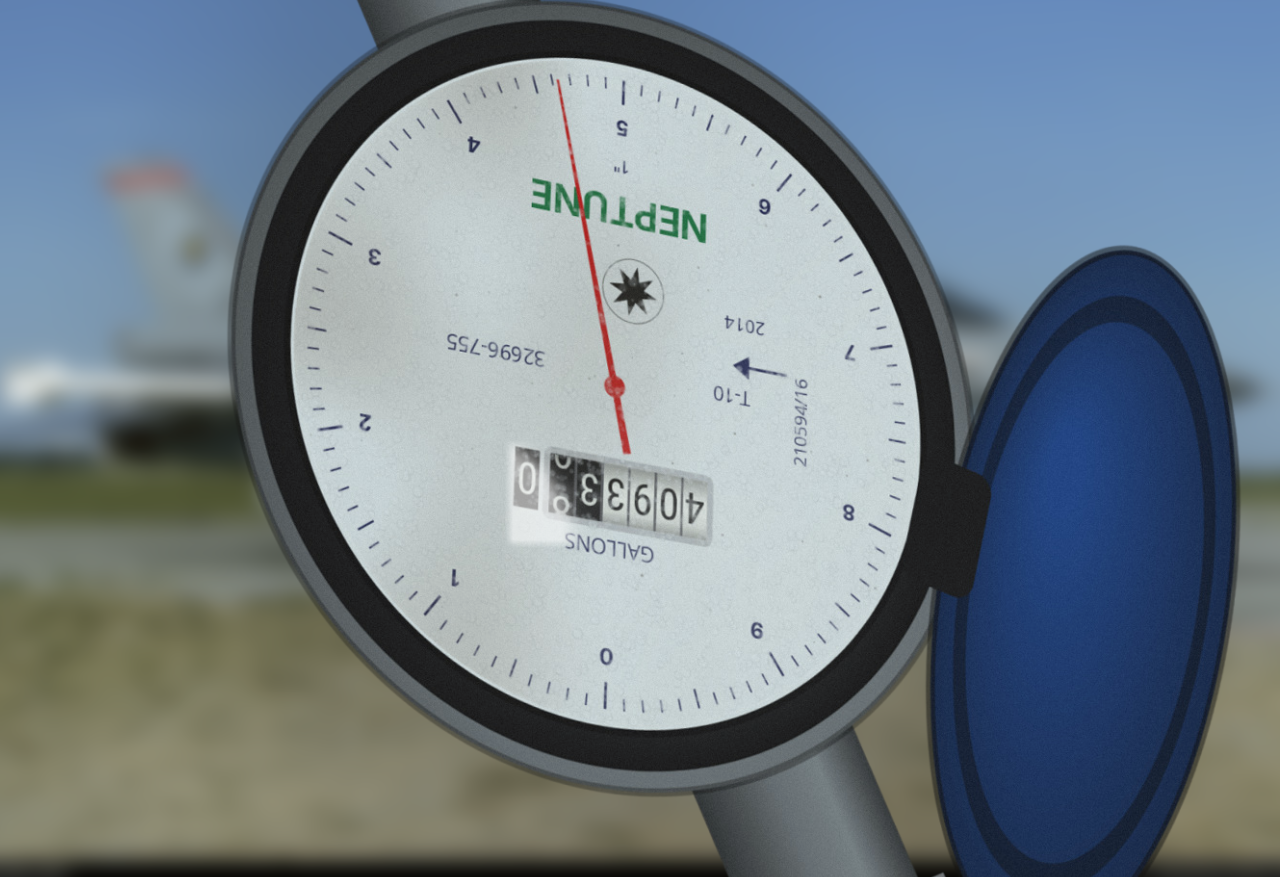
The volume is 4093384.6 (gal)
